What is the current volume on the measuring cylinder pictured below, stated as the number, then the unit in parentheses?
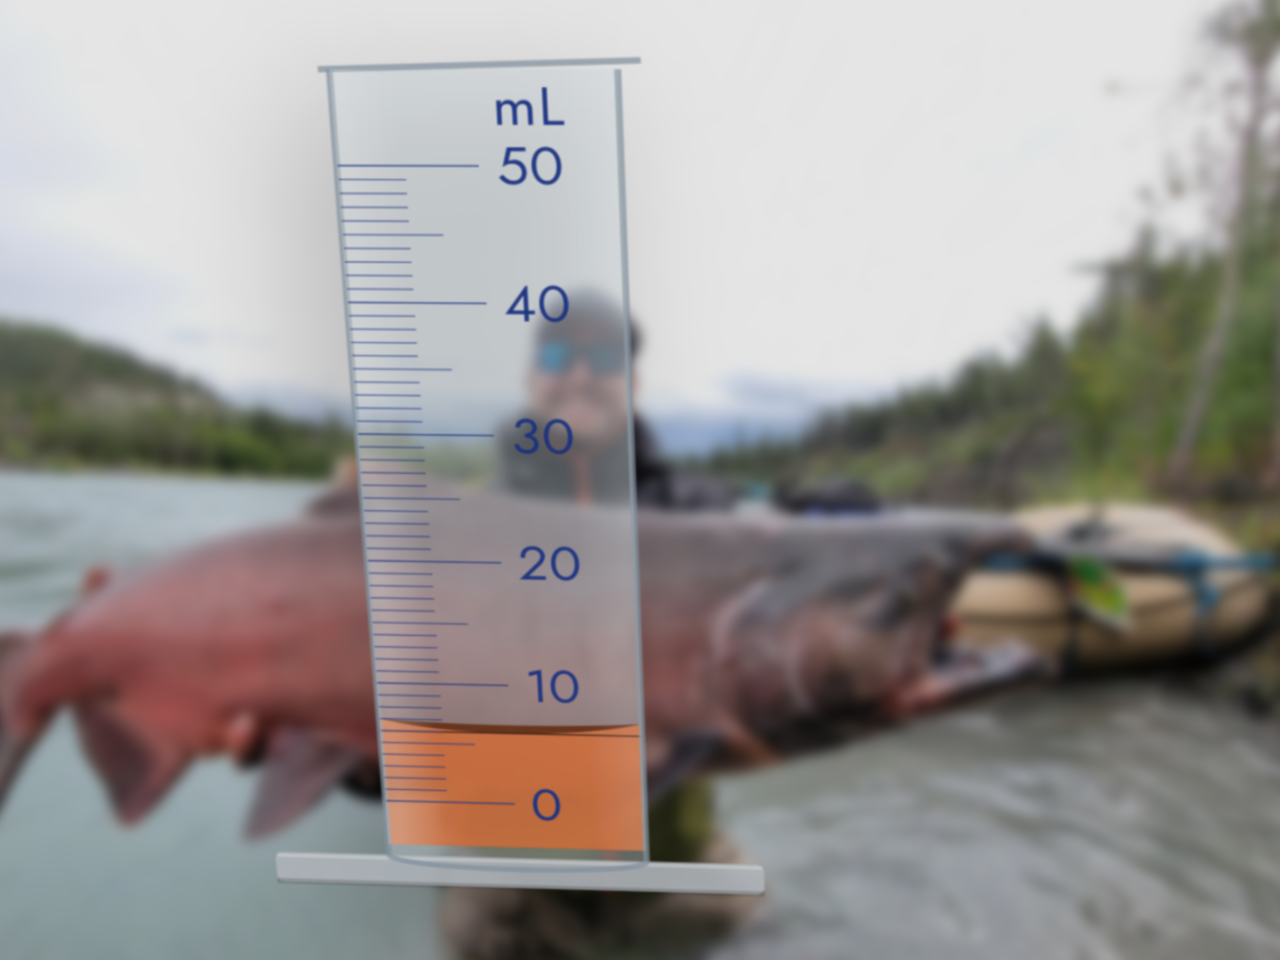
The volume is 6 (mL)
